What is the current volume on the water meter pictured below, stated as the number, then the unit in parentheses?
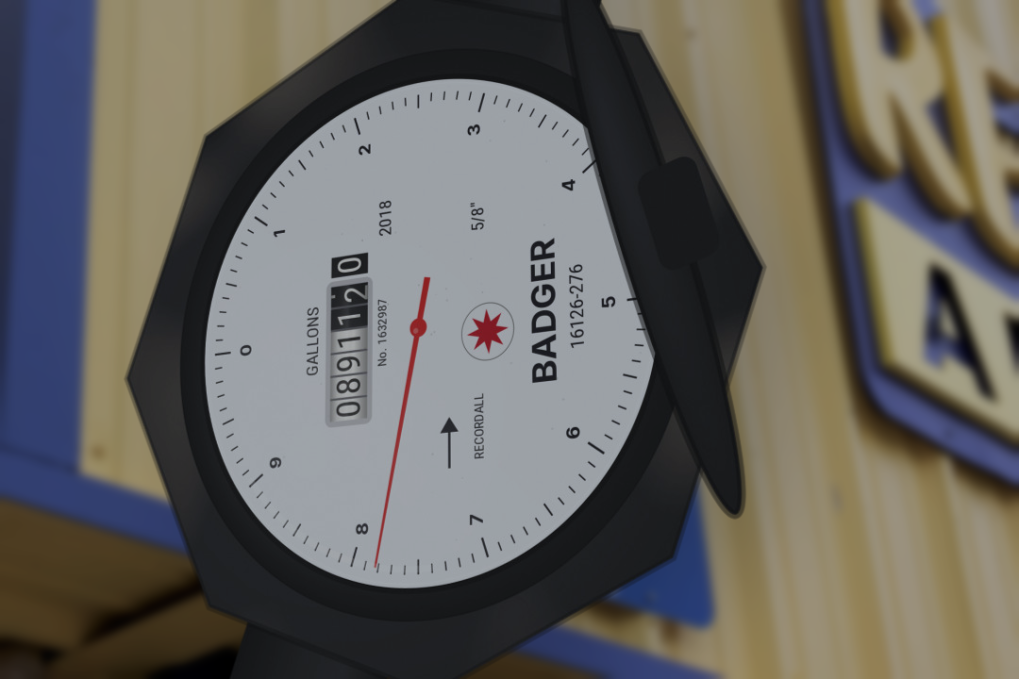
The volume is 891117.8 (gal)
